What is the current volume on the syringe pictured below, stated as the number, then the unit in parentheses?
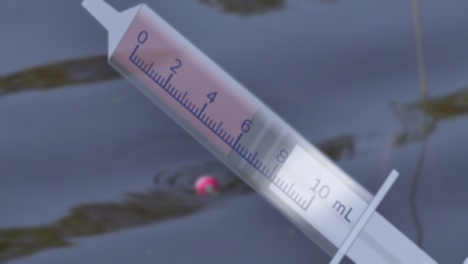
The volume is 6 (mL)
